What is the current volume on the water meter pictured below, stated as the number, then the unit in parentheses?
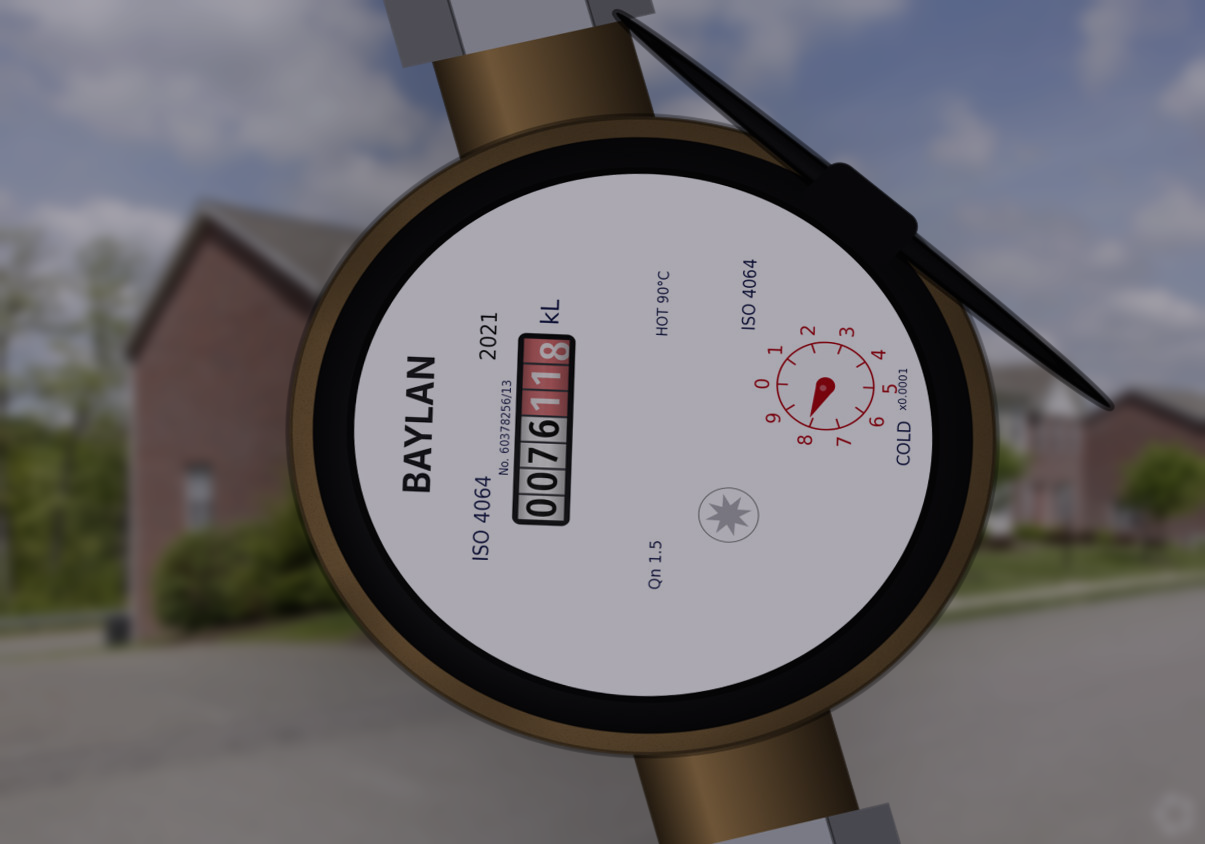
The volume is 76.1178 (kL)
